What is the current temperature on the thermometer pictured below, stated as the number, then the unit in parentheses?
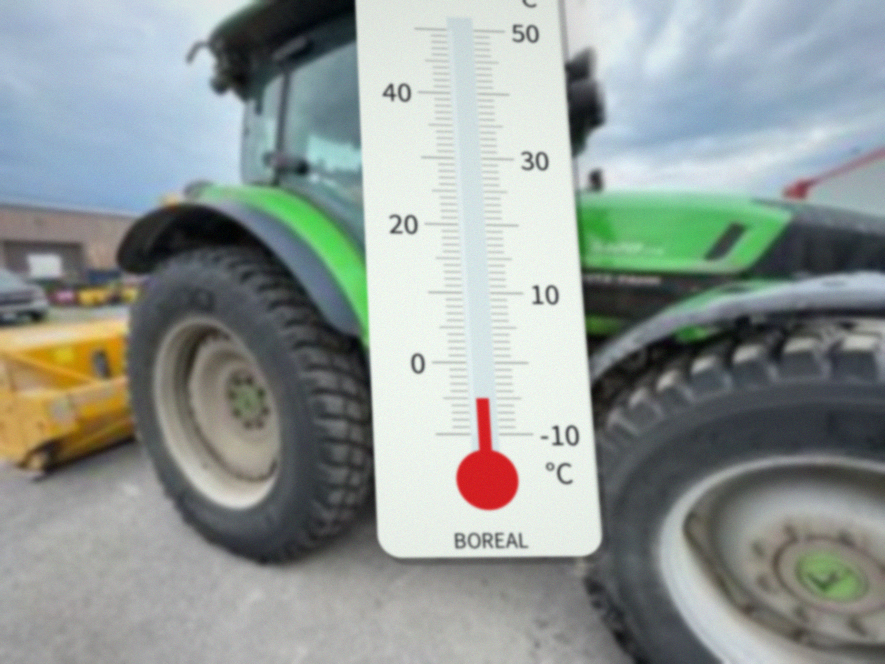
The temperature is -5 (°C)
